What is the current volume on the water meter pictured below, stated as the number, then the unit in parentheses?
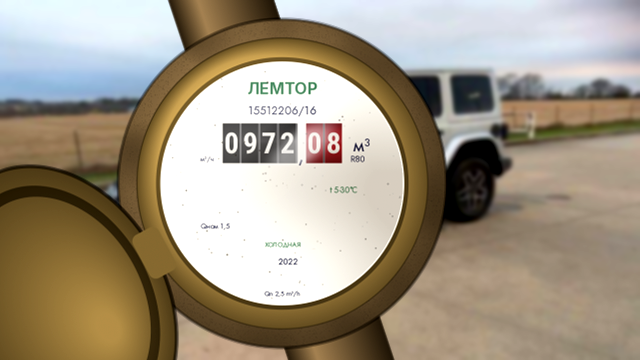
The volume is 972.08 (m³)
